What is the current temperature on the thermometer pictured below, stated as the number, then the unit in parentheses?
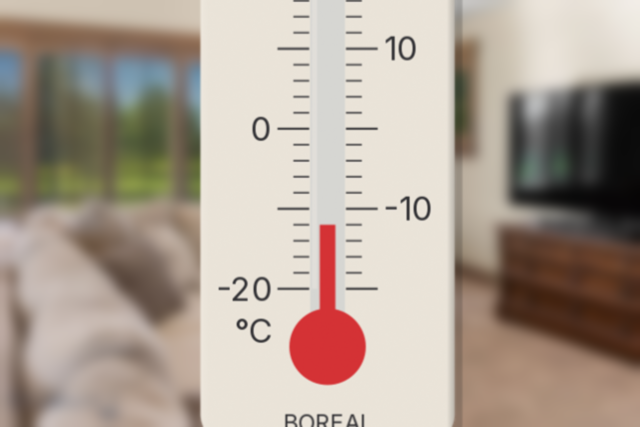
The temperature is -12 (°C)
